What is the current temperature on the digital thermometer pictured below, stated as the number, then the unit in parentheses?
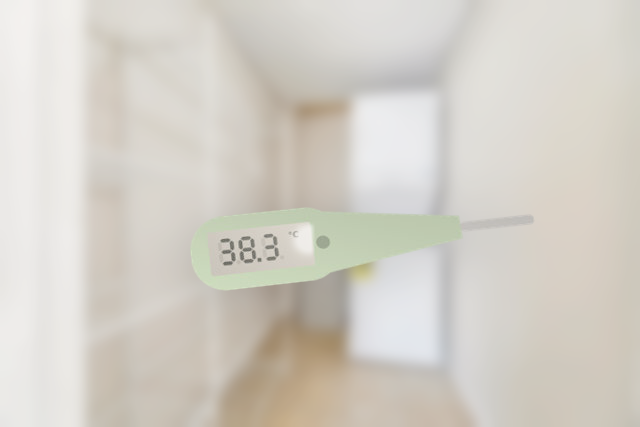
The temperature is 38.3 (°C)
